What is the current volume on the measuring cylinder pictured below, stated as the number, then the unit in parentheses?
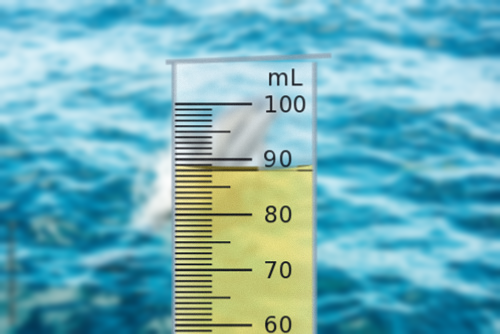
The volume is 88 (mL)
